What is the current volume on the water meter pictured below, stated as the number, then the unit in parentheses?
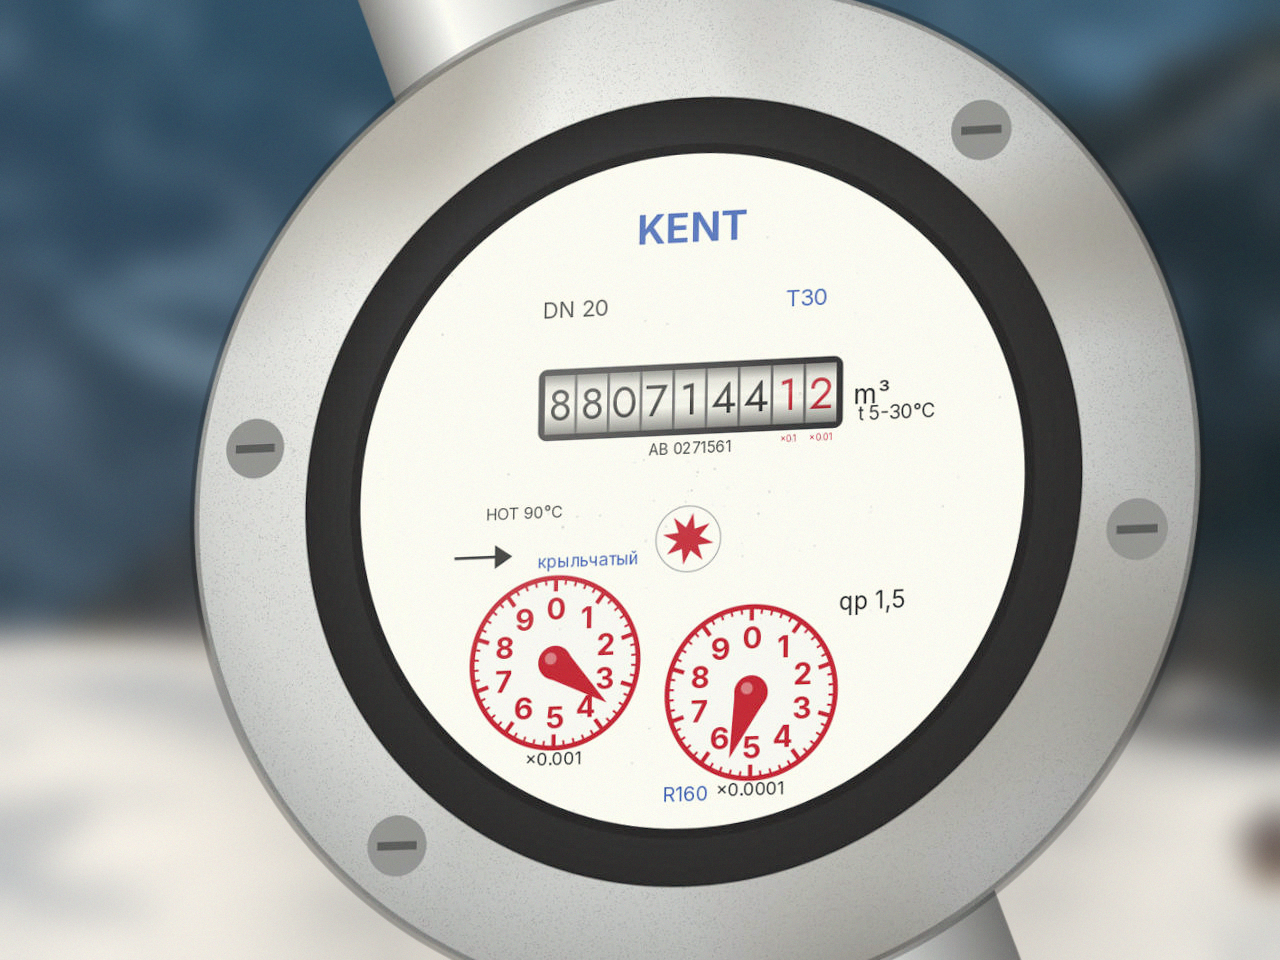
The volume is 8807144.1235 (m³)
